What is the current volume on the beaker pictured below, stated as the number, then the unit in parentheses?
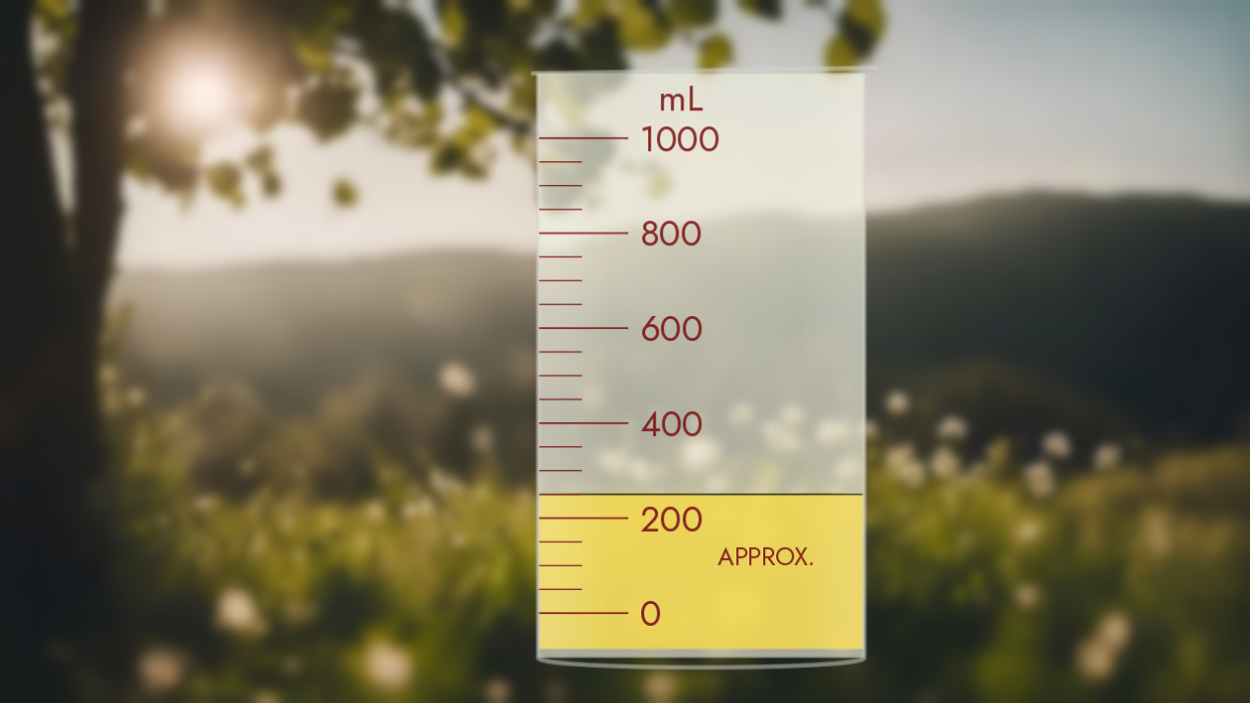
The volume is 250 (mL)
